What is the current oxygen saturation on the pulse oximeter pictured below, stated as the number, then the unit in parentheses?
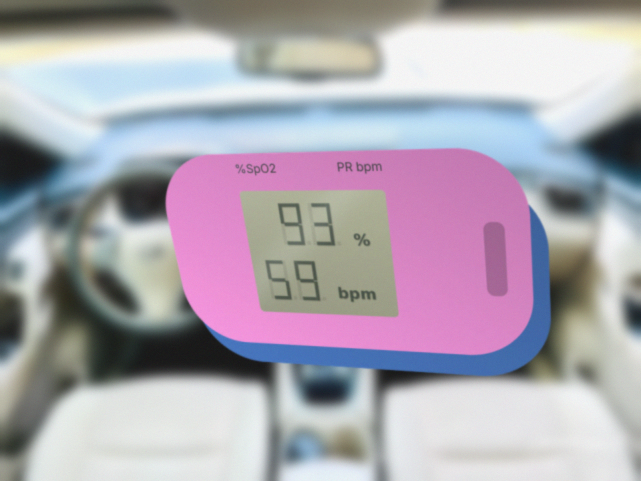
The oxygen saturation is 93 (%)
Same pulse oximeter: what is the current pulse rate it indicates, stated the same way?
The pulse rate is 59 (bpm)
